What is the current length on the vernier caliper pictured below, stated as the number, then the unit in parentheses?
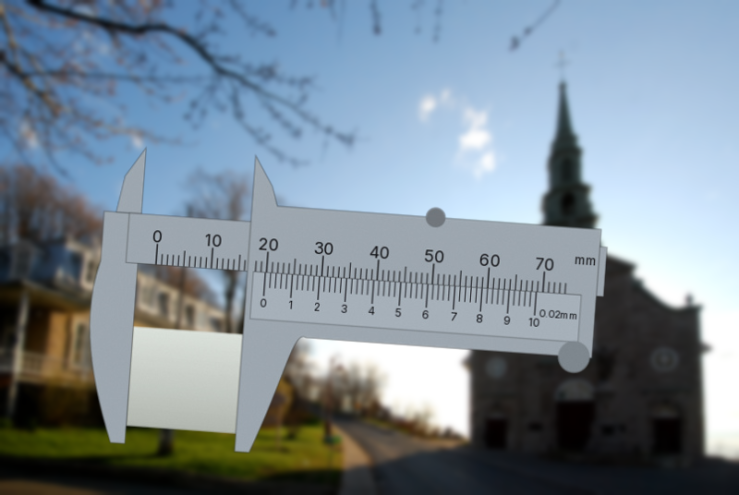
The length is 19.8 (mm)
